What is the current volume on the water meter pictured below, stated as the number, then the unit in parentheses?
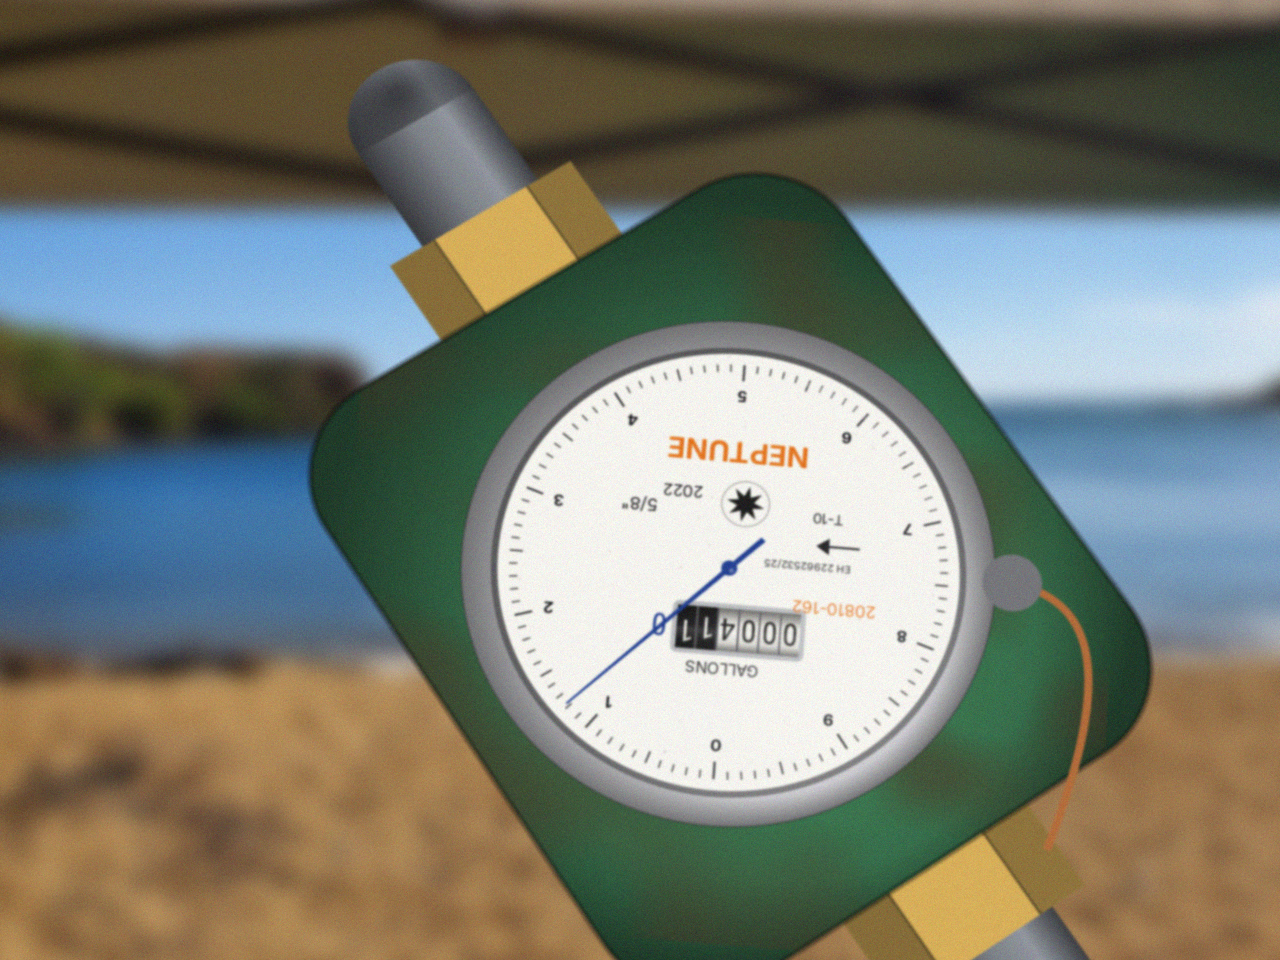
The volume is 4111.2 (gal)
